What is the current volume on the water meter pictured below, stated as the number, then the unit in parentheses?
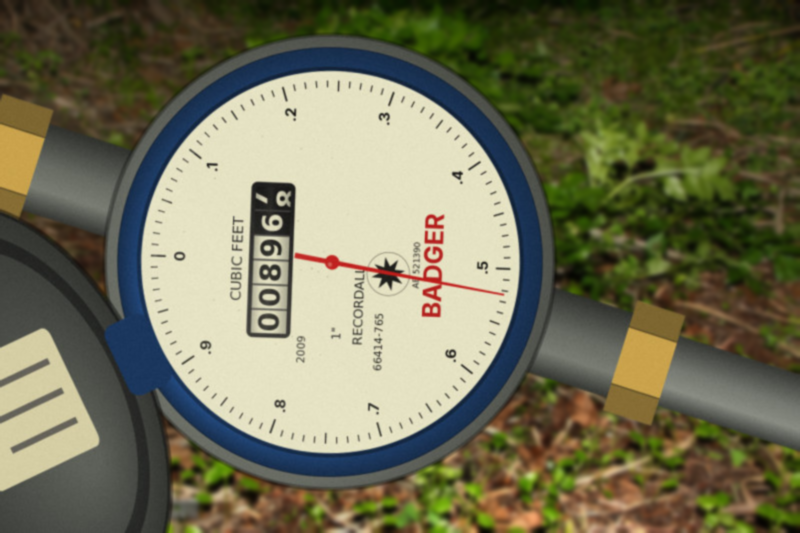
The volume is 8967.52 (ft³)
